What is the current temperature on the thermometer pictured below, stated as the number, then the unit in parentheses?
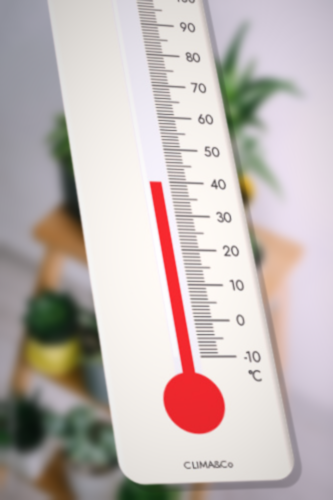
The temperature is 40 (°C)
